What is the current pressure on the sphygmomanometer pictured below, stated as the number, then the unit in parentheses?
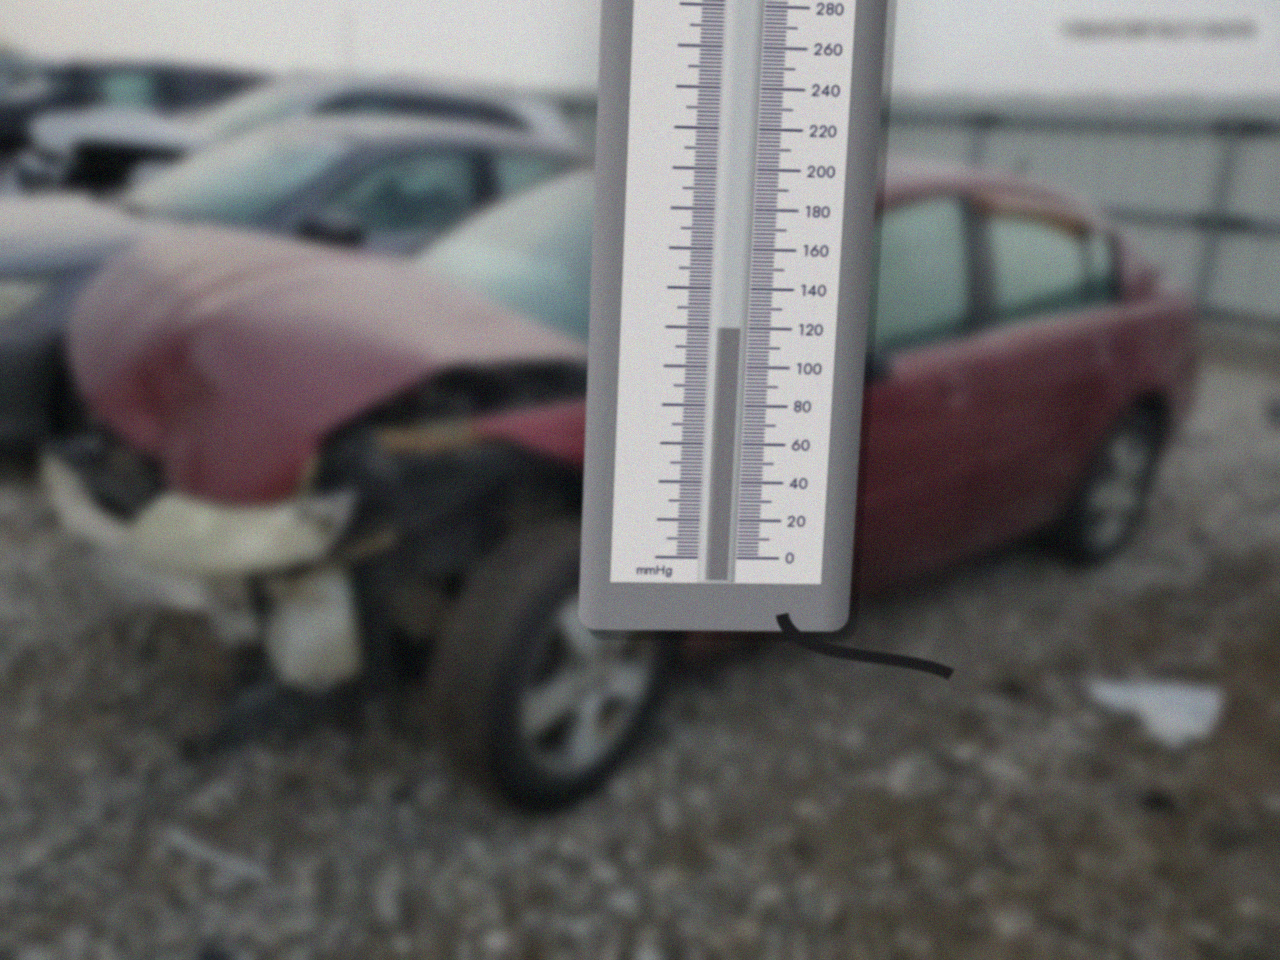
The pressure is 120 (mmHg)
